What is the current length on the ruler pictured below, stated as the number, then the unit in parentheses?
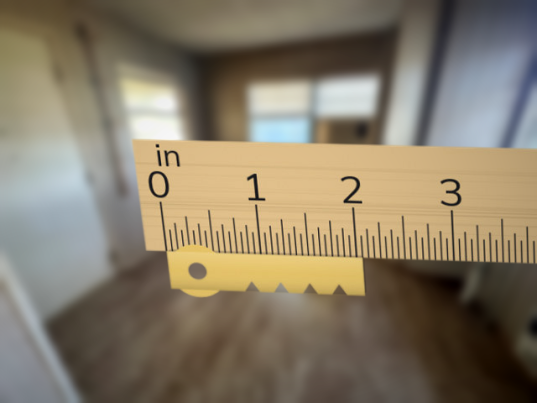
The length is 2.0625 (in)
